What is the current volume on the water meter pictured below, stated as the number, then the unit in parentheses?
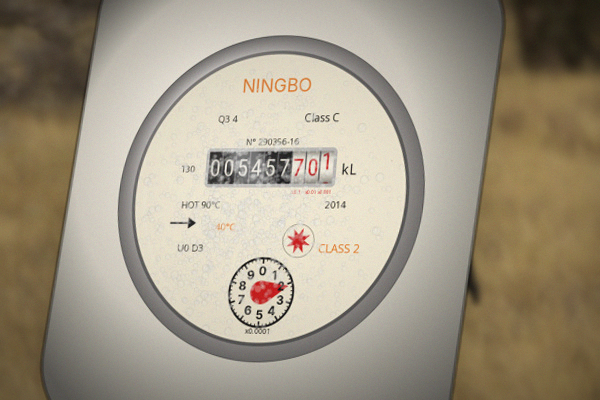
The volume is 5457.7012 (kL)
